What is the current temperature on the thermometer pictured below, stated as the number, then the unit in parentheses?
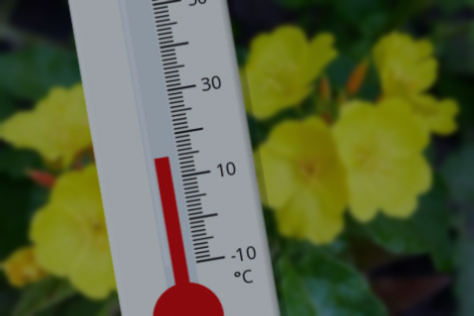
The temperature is 15 (°C)
